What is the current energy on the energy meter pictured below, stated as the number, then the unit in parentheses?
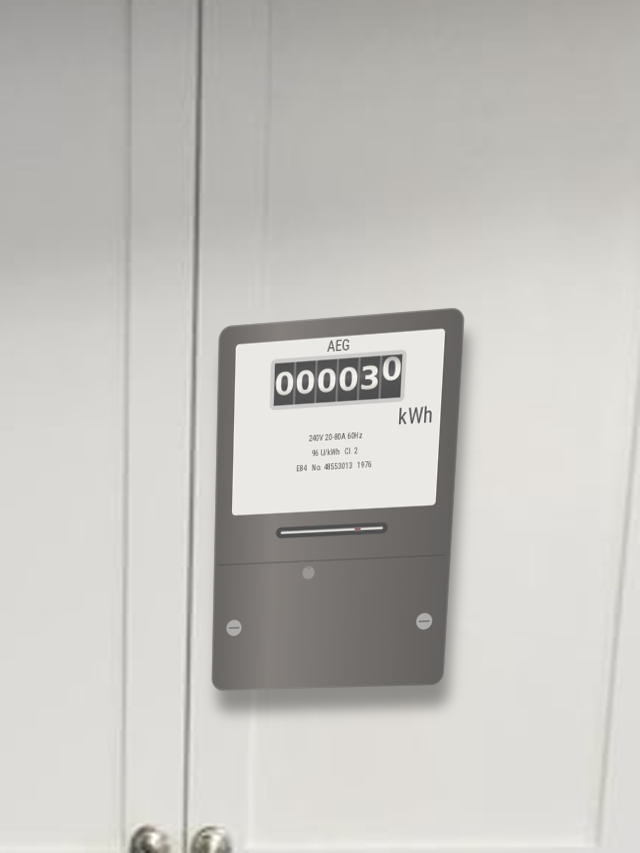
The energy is 30 (kWh)
